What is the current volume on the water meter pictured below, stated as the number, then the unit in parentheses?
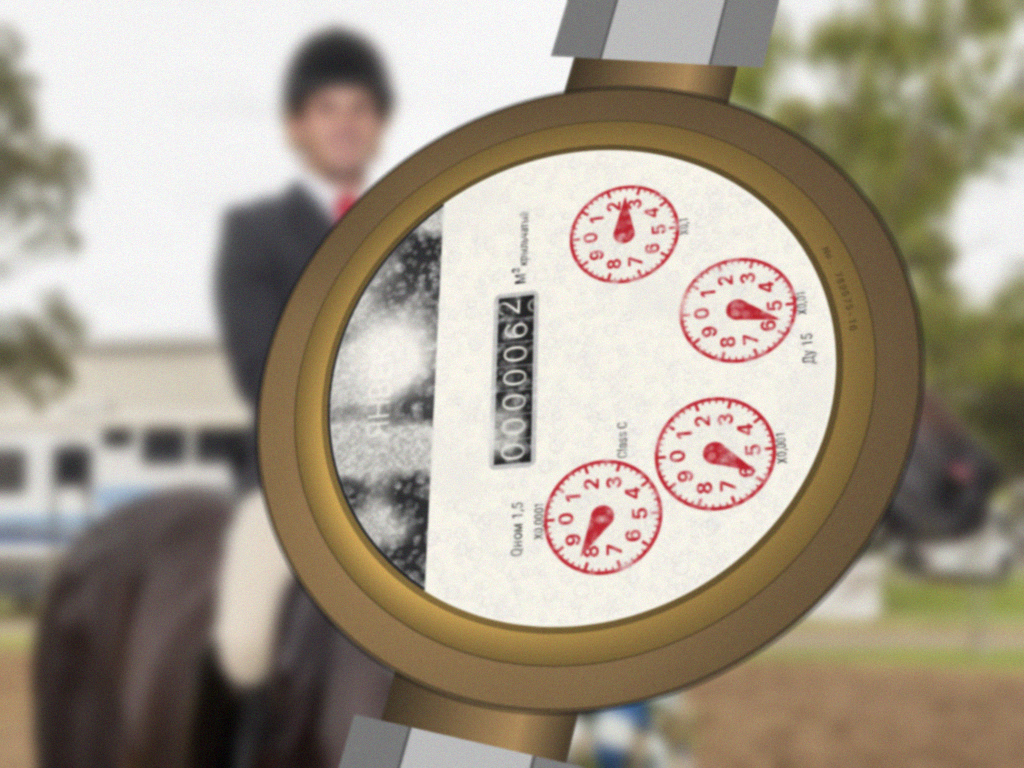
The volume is 62.2558 (m³)
